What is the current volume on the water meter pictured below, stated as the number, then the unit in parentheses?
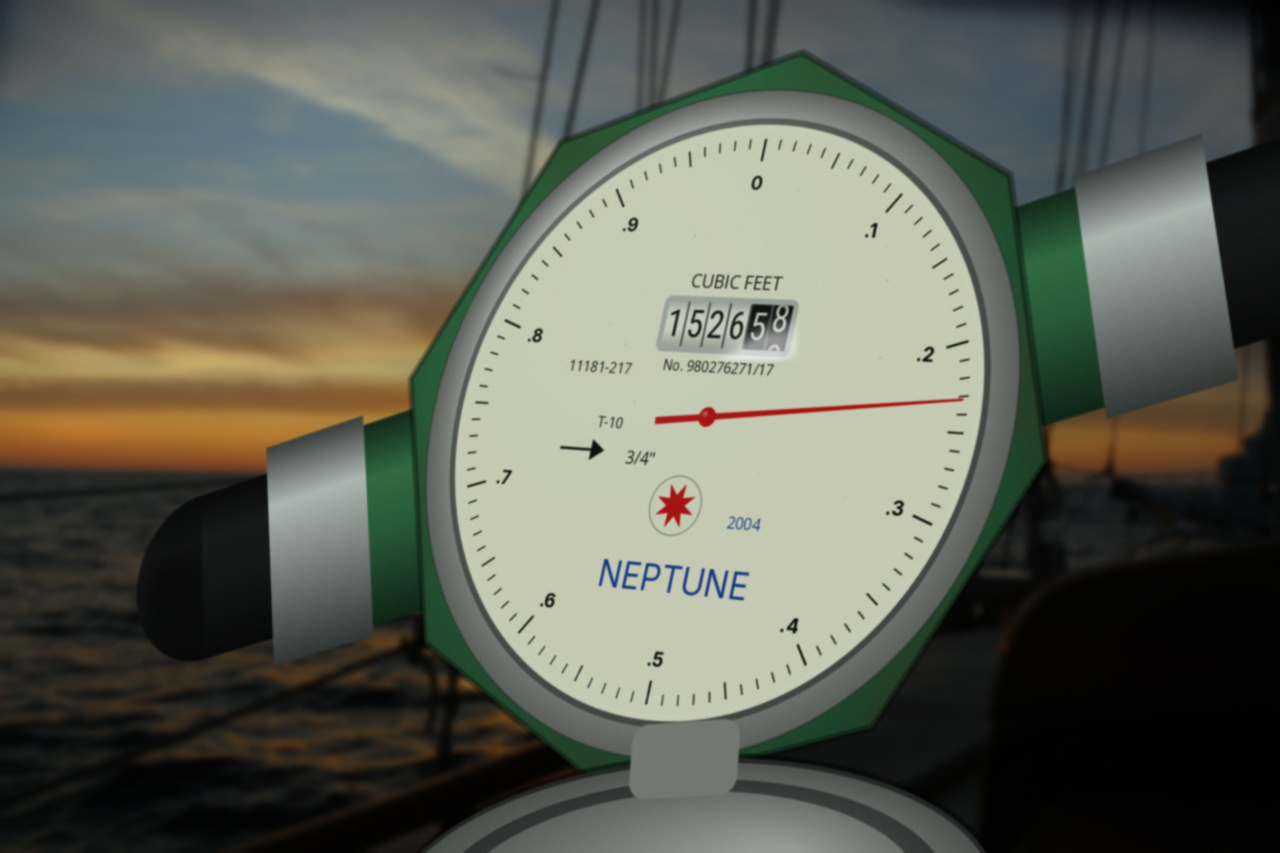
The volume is 152658.23 (ft³)
